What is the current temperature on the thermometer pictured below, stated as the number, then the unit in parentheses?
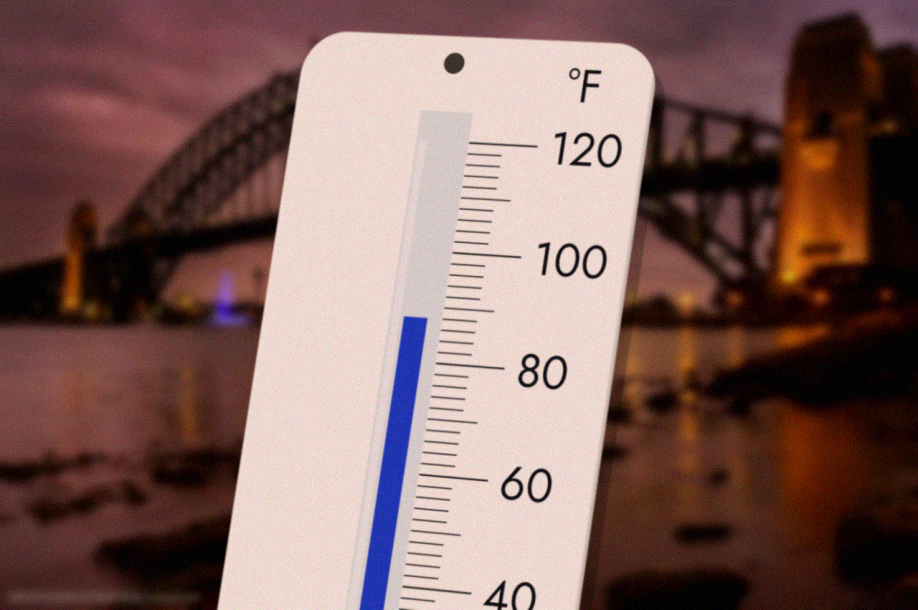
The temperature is 88 (°F)
